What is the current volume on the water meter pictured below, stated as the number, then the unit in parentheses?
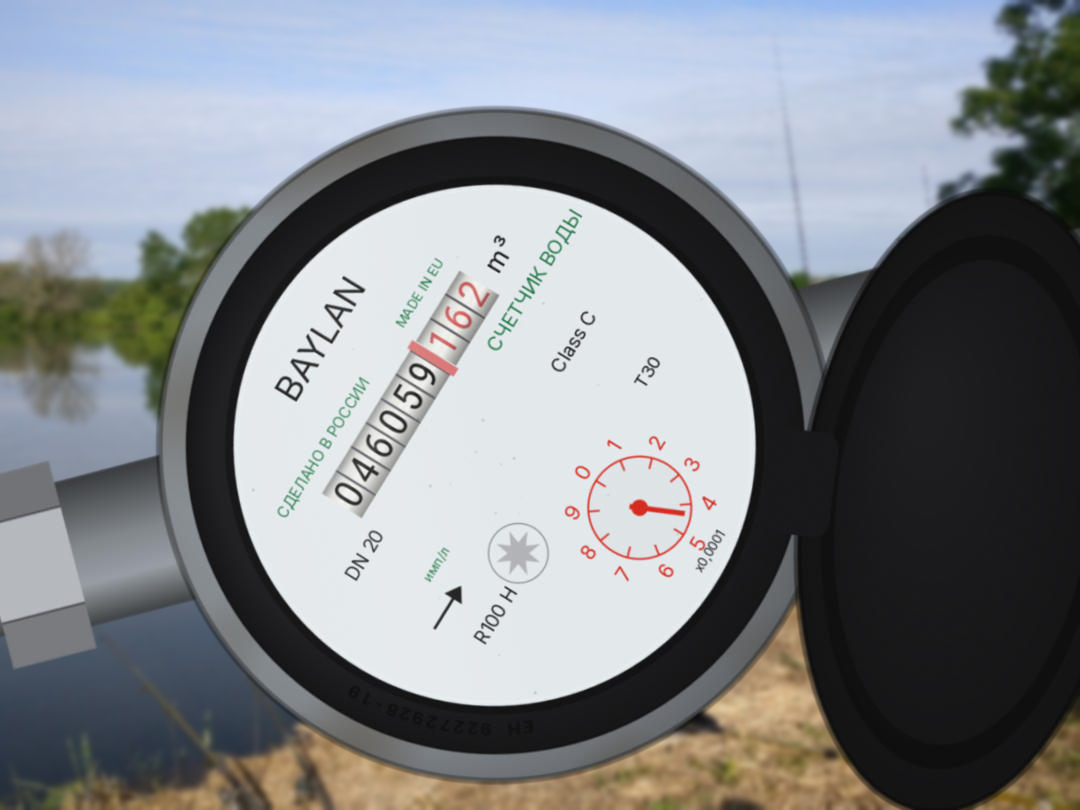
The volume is 46059.1624 (m³)
